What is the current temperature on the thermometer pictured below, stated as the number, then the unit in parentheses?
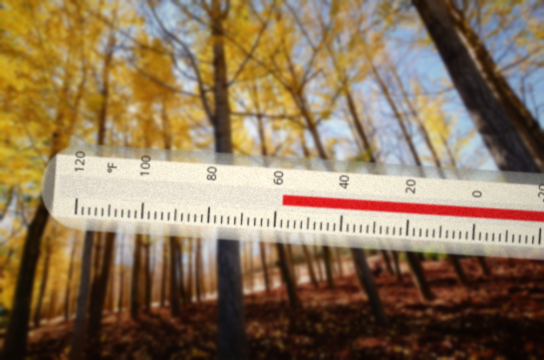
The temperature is 58 (°F)
